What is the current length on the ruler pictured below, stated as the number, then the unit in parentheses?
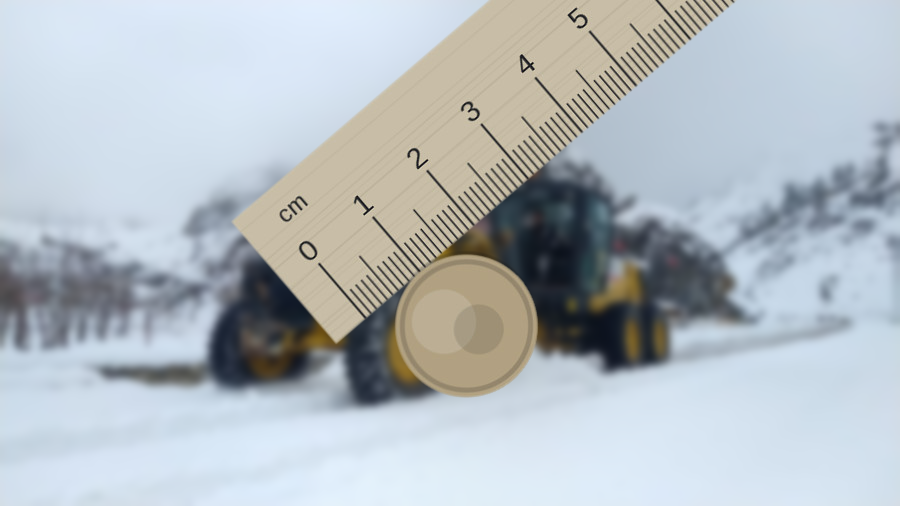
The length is 2 (cm)
